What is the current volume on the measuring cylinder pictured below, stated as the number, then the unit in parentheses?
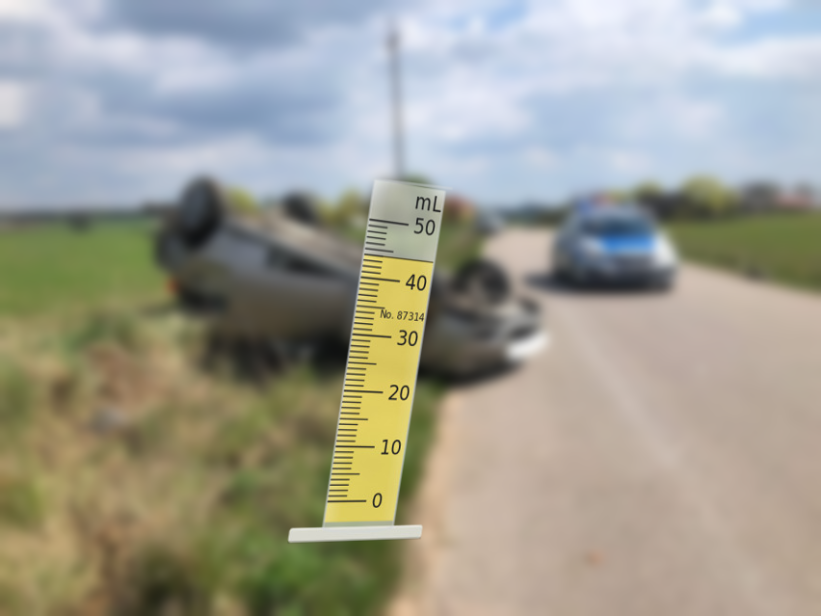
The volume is 44 (mL)
